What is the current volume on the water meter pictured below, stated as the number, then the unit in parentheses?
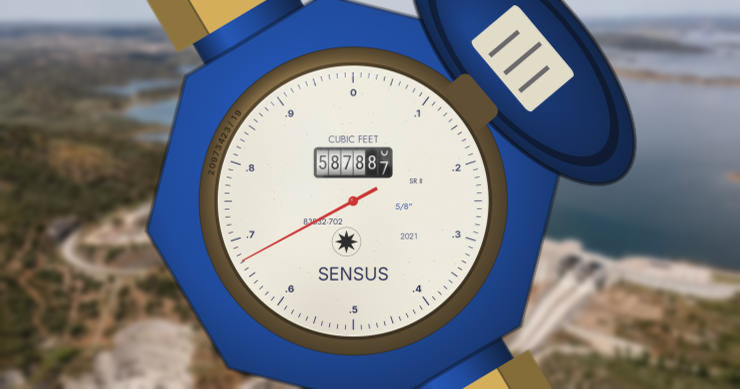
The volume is 587886.67 (ft³)
